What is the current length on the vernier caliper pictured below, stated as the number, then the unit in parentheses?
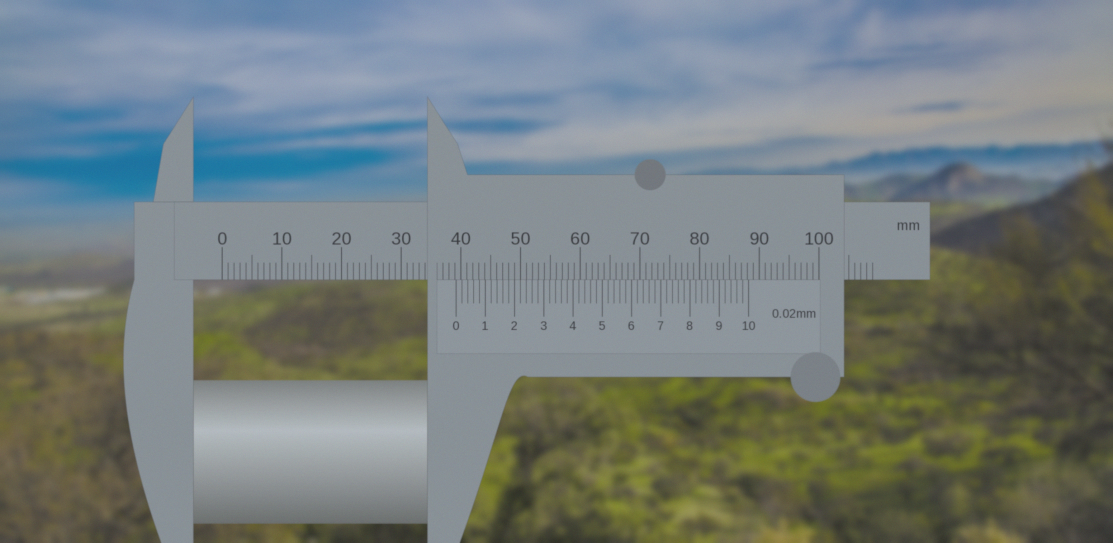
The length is 39.2 (mm)
